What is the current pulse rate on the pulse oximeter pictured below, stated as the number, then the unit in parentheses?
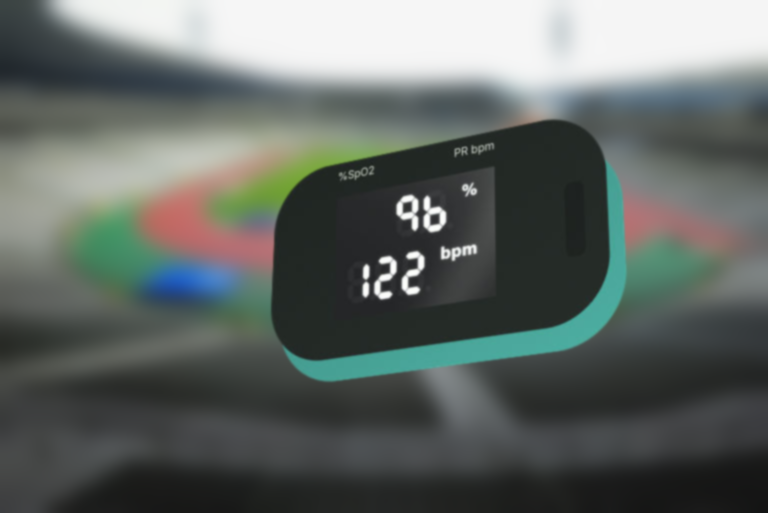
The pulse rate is 122 (bpm)
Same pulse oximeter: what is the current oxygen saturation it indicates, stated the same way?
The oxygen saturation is 96 (%)
